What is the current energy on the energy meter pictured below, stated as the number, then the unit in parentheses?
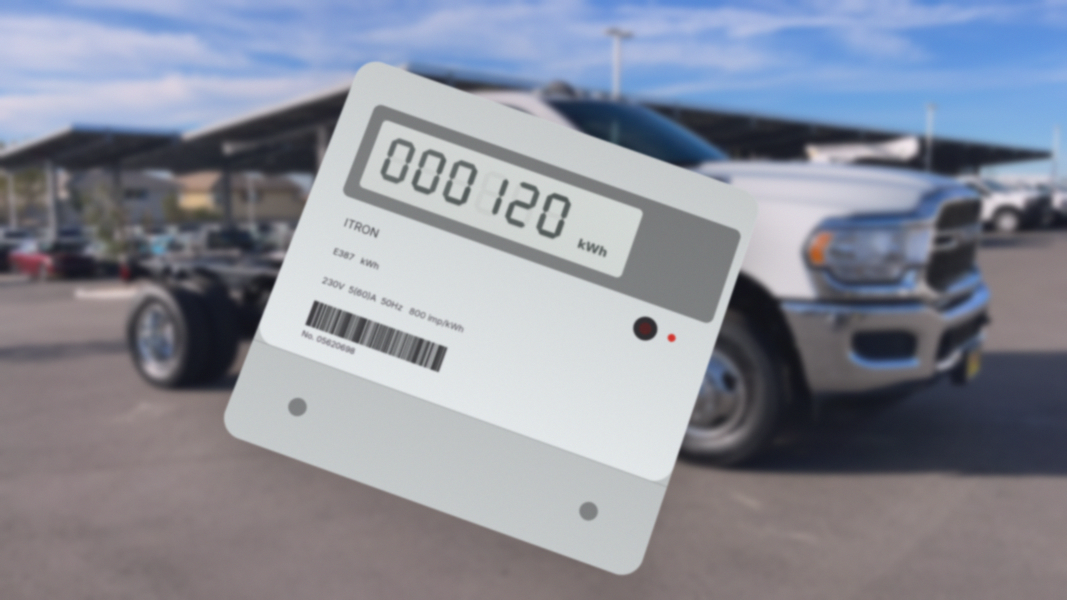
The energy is 120 (kWh)
